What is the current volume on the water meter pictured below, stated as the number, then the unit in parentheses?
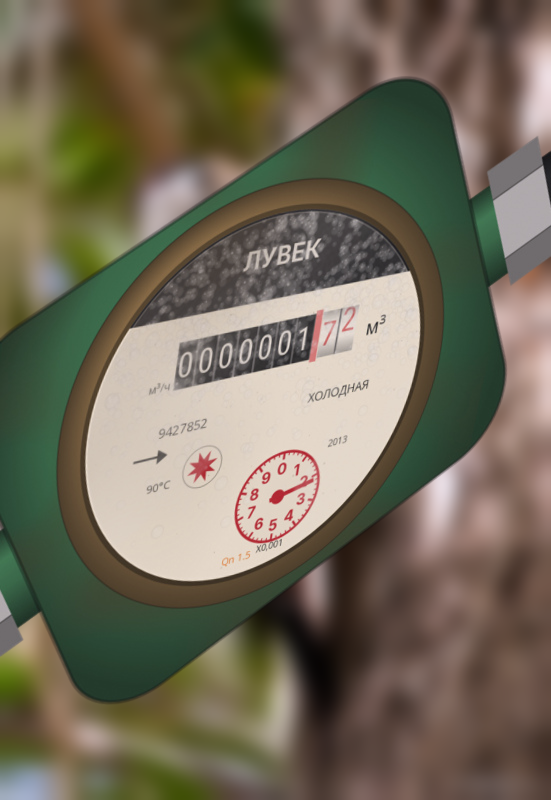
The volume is 1.722 (m³)
